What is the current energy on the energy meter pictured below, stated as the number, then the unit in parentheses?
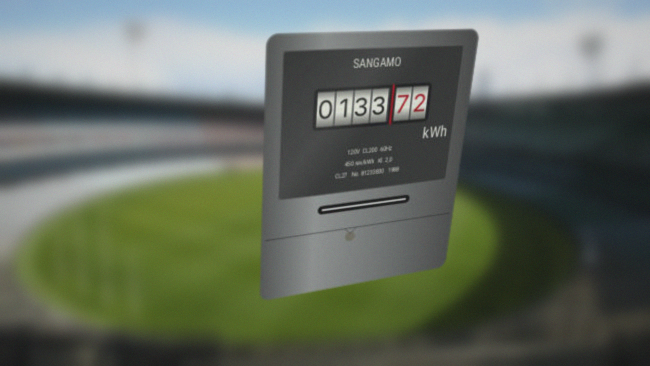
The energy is 133.72 (kWh)
